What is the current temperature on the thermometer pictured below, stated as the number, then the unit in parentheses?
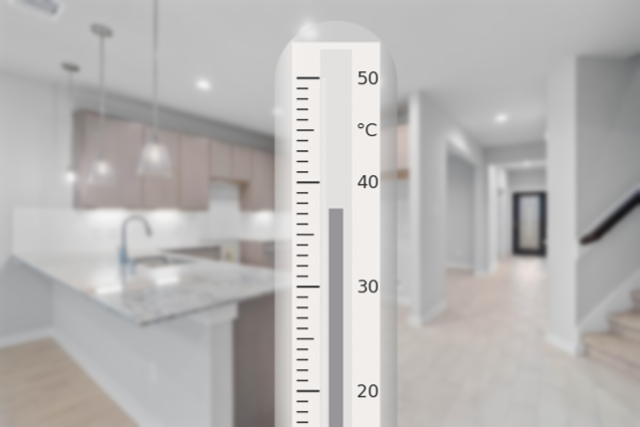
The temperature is 37.5 (°C)
